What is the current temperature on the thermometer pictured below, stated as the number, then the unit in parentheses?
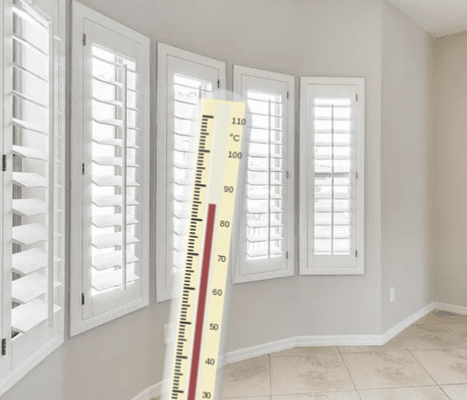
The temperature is 85 (°C)
